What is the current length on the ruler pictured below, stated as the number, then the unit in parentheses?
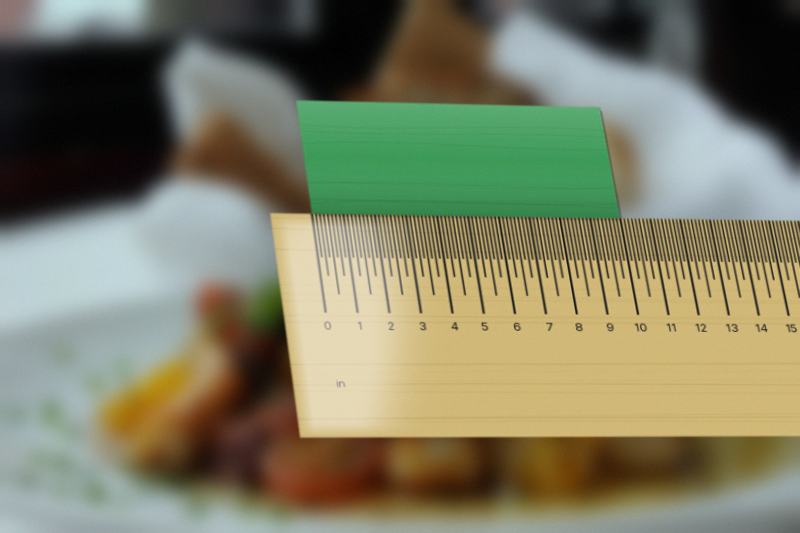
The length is 10 (in)
